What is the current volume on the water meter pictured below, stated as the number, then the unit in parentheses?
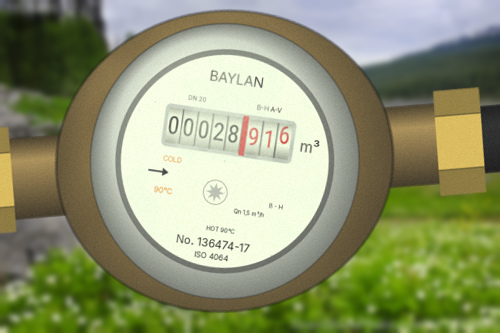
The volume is 28.916 (m³)
